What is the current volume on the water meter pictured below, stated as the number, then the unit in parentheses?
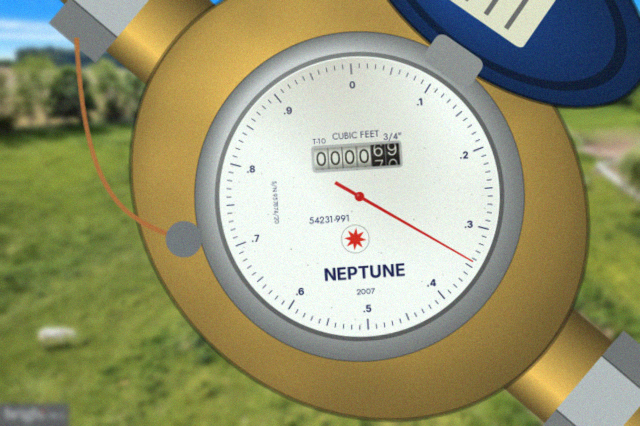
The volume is 69.34 (ft³)
